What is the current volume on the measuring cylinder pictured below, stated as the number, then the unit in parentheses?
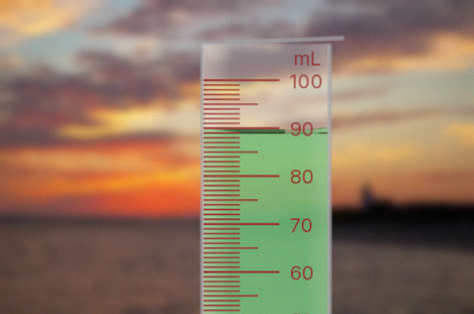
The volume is 89 (mL)
